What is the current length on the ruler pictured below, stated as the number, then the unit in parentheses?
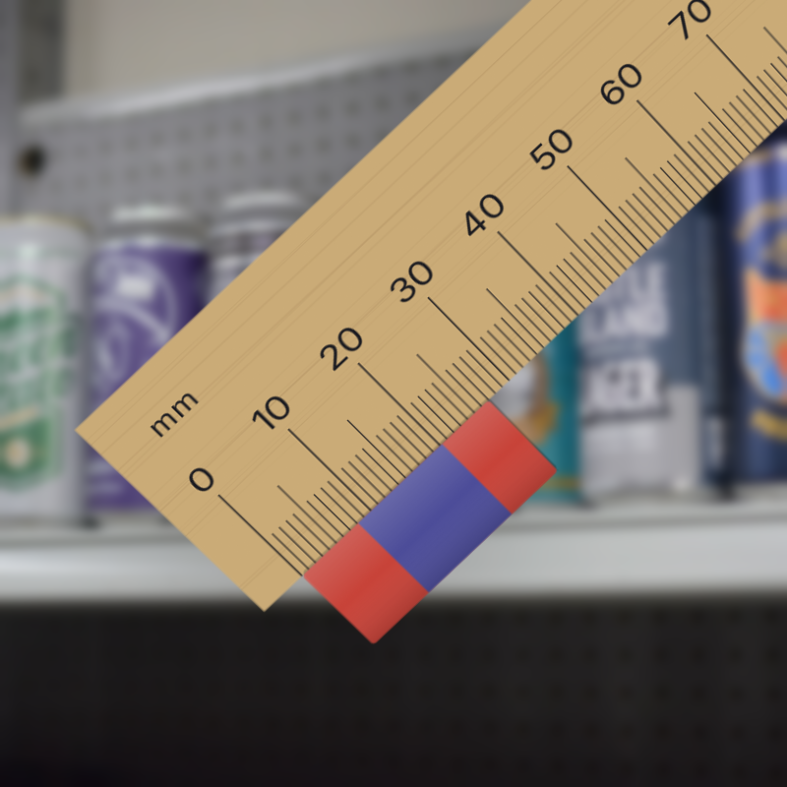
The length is 27 (mm)
